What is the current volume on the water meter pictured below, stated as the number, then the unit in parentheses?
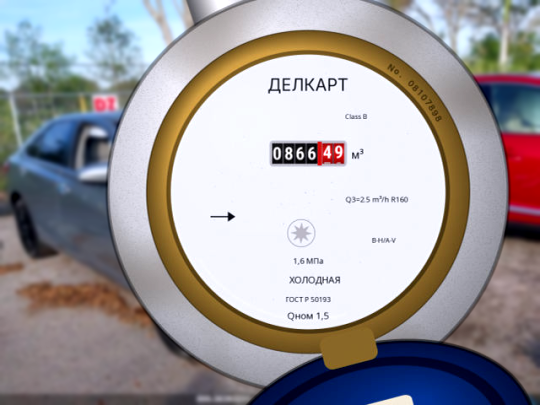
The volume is 866.49 (m³)
